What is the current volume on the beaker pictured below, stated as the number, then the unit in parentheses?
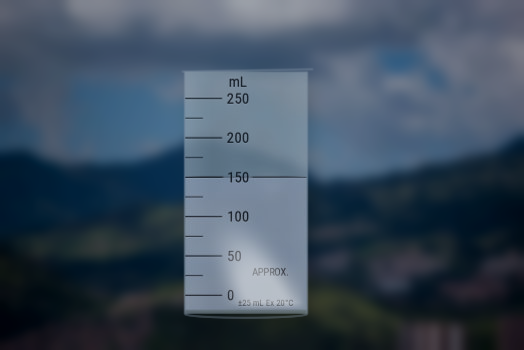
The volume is 150 (mL)
